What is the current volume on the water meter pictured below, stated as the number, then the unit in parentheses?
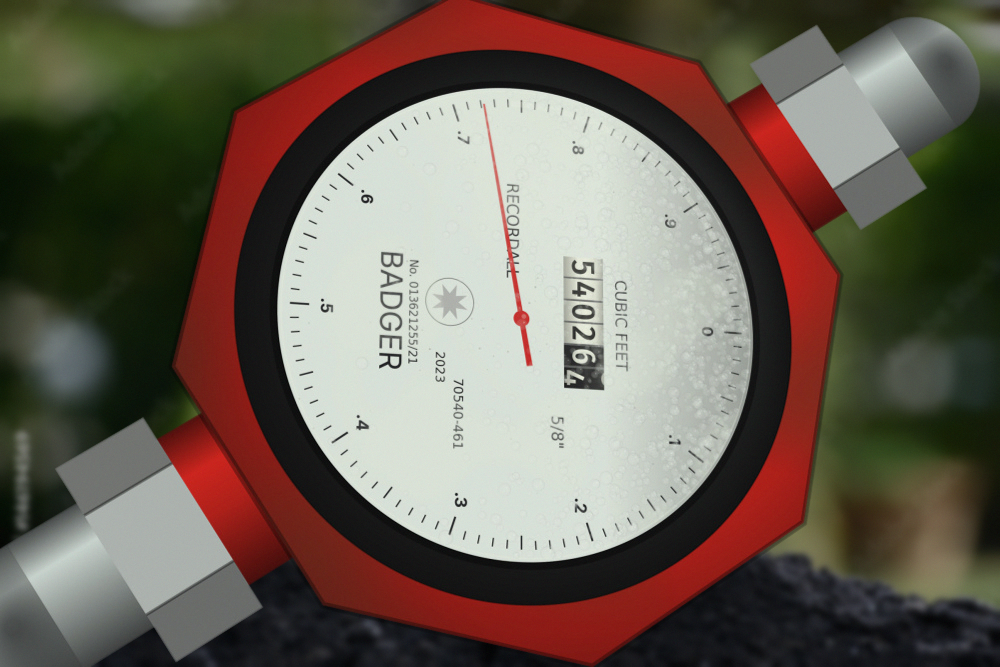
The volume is 540263.72 (ft³)
